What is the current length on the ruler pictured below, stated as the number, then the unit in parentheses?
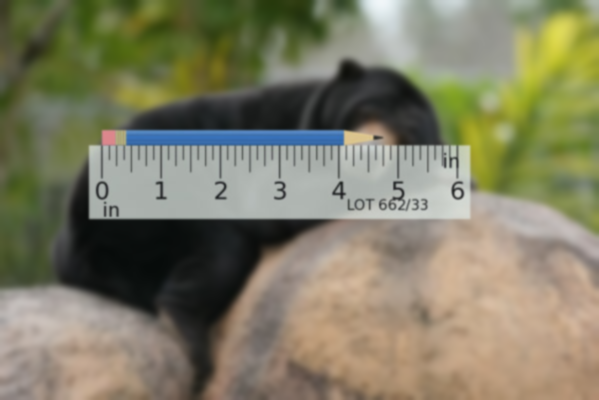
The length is 4.75 (in)
